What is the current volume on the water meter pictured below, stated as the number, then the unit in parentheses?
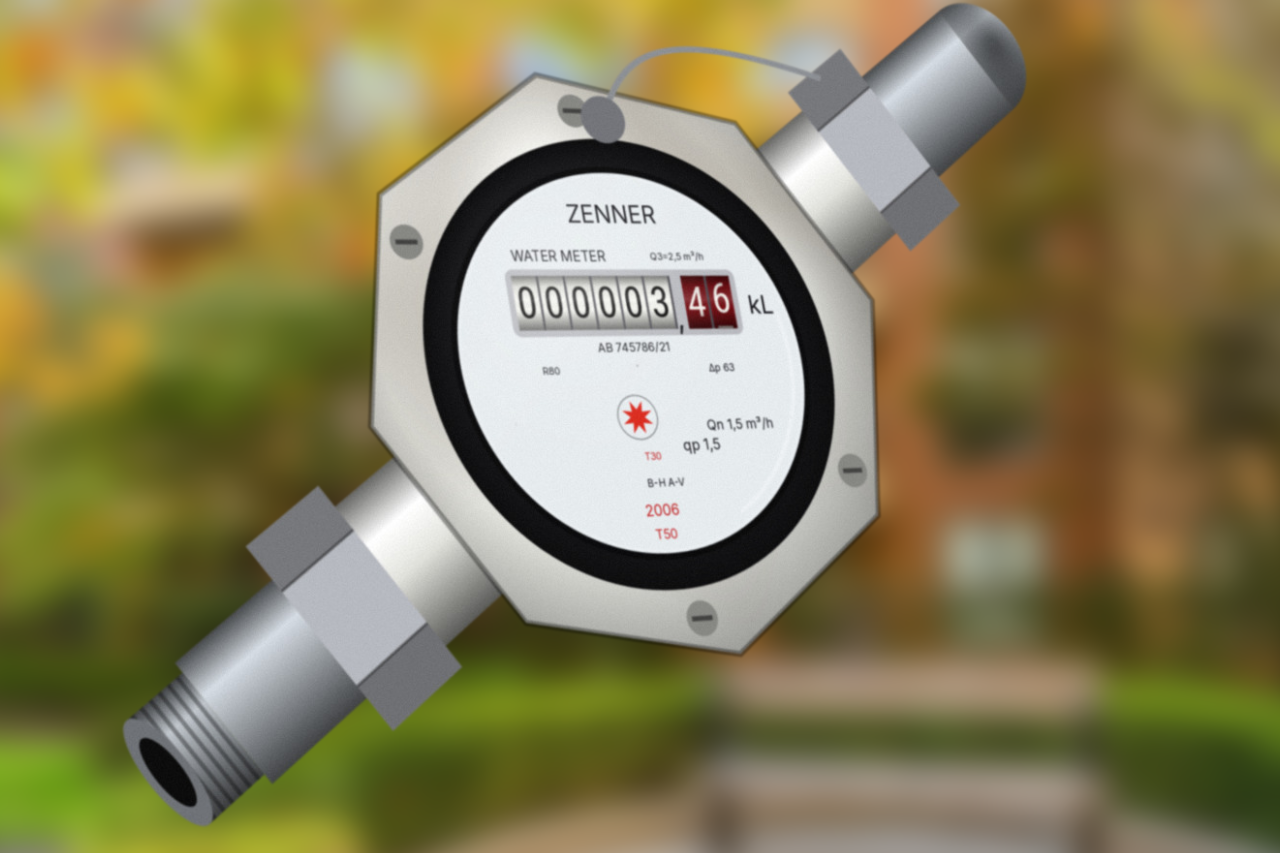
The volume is 3.46 (kL)
